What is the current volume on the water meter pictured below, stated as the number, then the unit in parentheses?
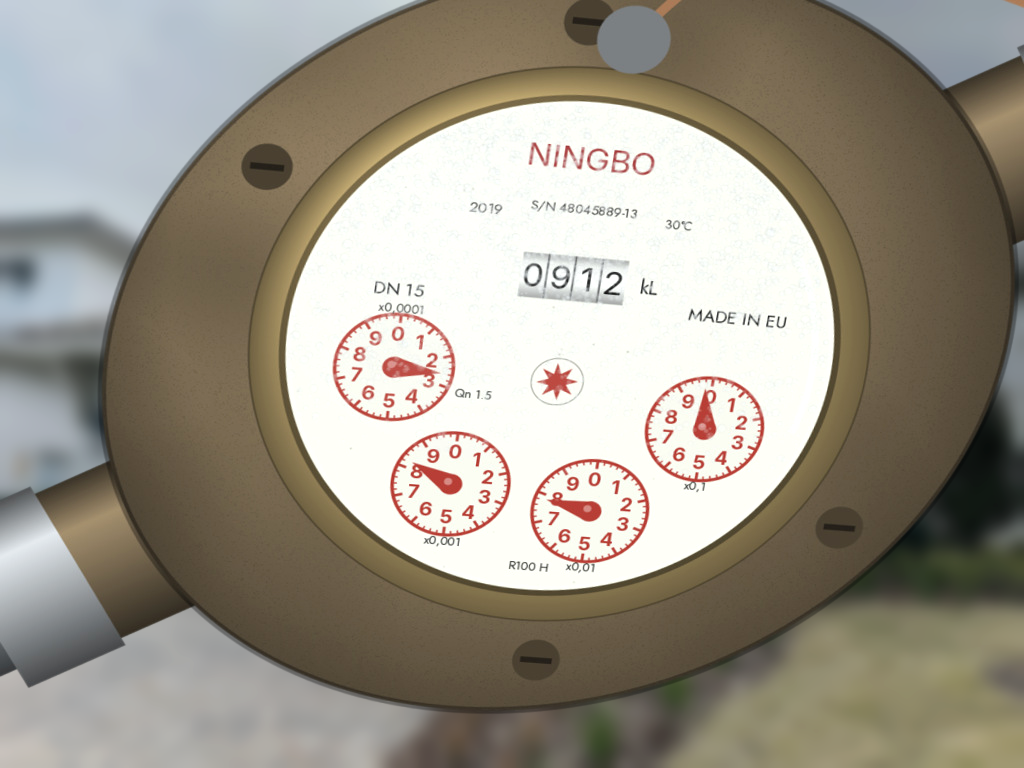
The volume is 911.9782 (kL)
